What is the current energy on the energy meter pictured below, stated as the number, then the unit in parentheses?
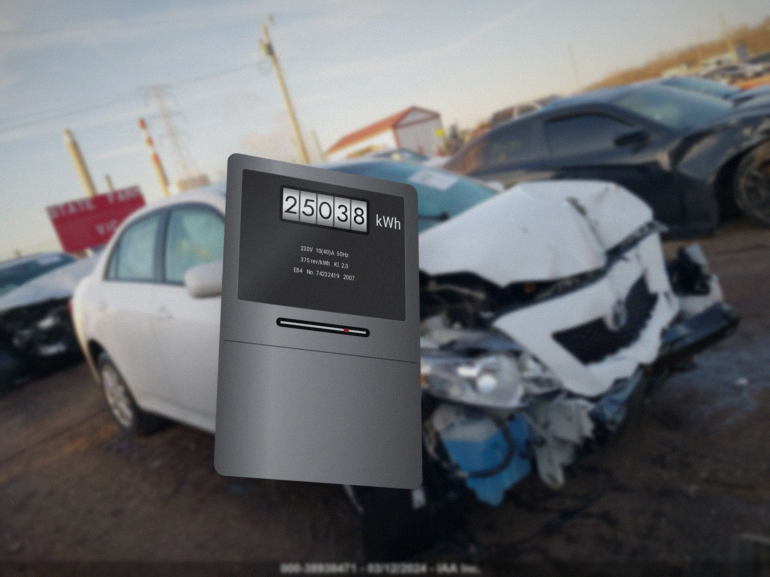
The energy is 25038 (kWh)
